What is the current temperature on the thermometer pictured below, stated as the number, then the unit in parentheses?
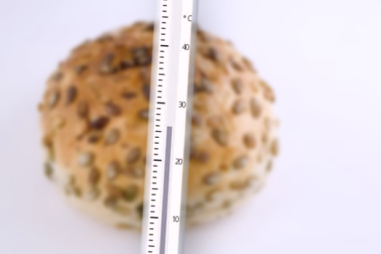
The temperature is 26 (°C)
